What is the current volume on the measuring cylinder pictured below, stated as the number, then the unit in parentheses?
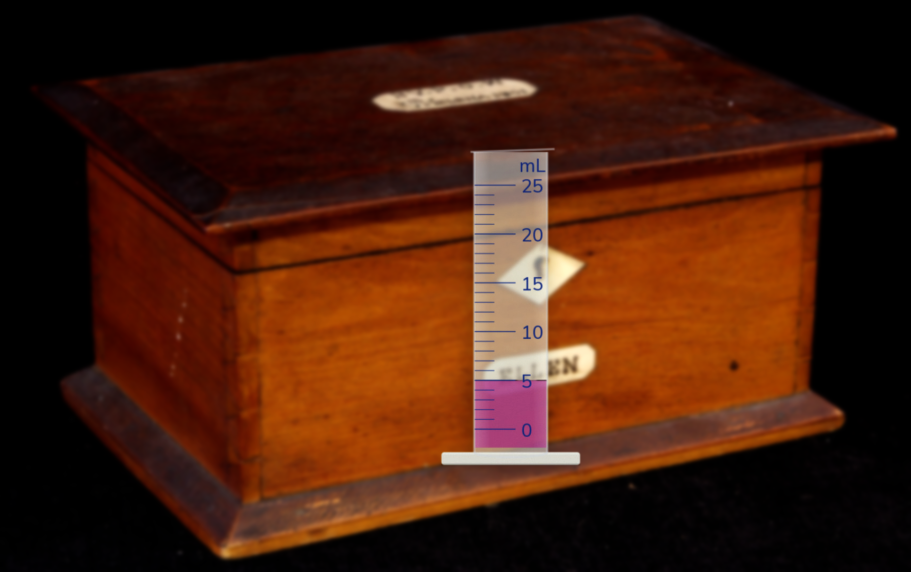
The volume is 5 (mL)
